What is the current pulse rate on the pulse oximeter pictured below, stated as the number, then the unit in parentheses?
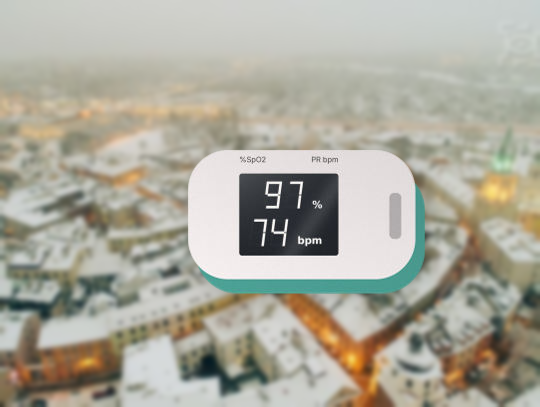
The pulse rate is 74 (bpm)
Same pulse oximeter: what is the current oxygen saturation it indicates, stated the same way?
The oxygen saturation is 97 (%)
